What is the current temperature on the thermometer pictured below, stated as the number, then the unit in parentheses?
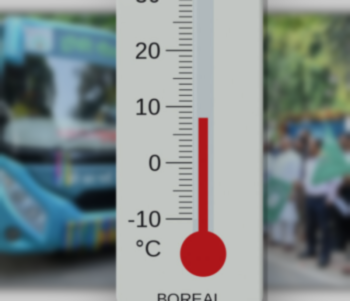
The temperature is 8 (°C)
